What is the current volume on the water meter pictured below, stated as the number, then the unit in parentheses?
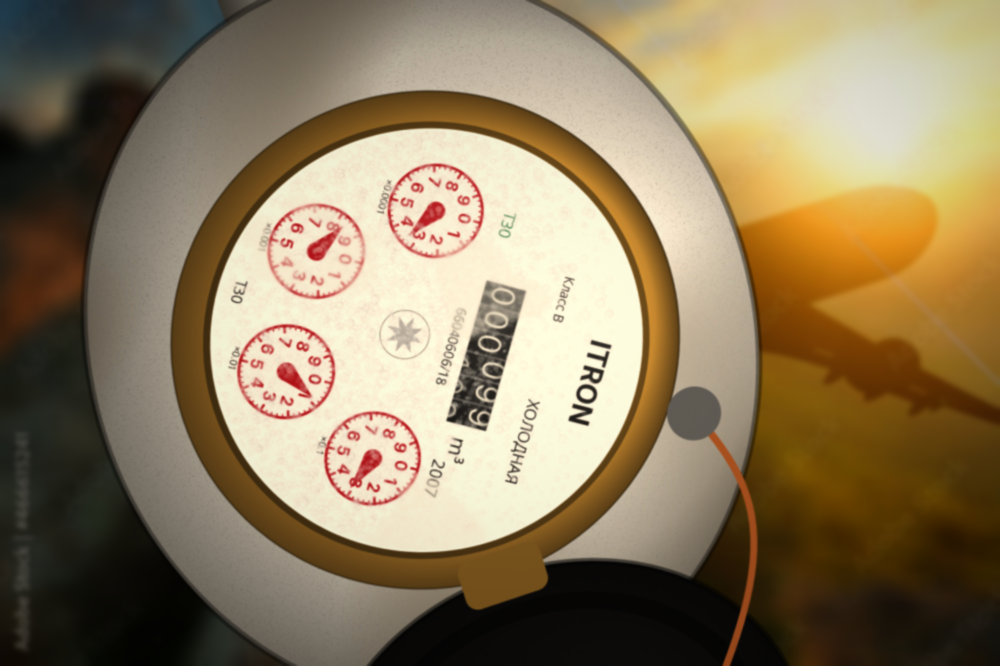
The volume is 99.3083 (m³)
